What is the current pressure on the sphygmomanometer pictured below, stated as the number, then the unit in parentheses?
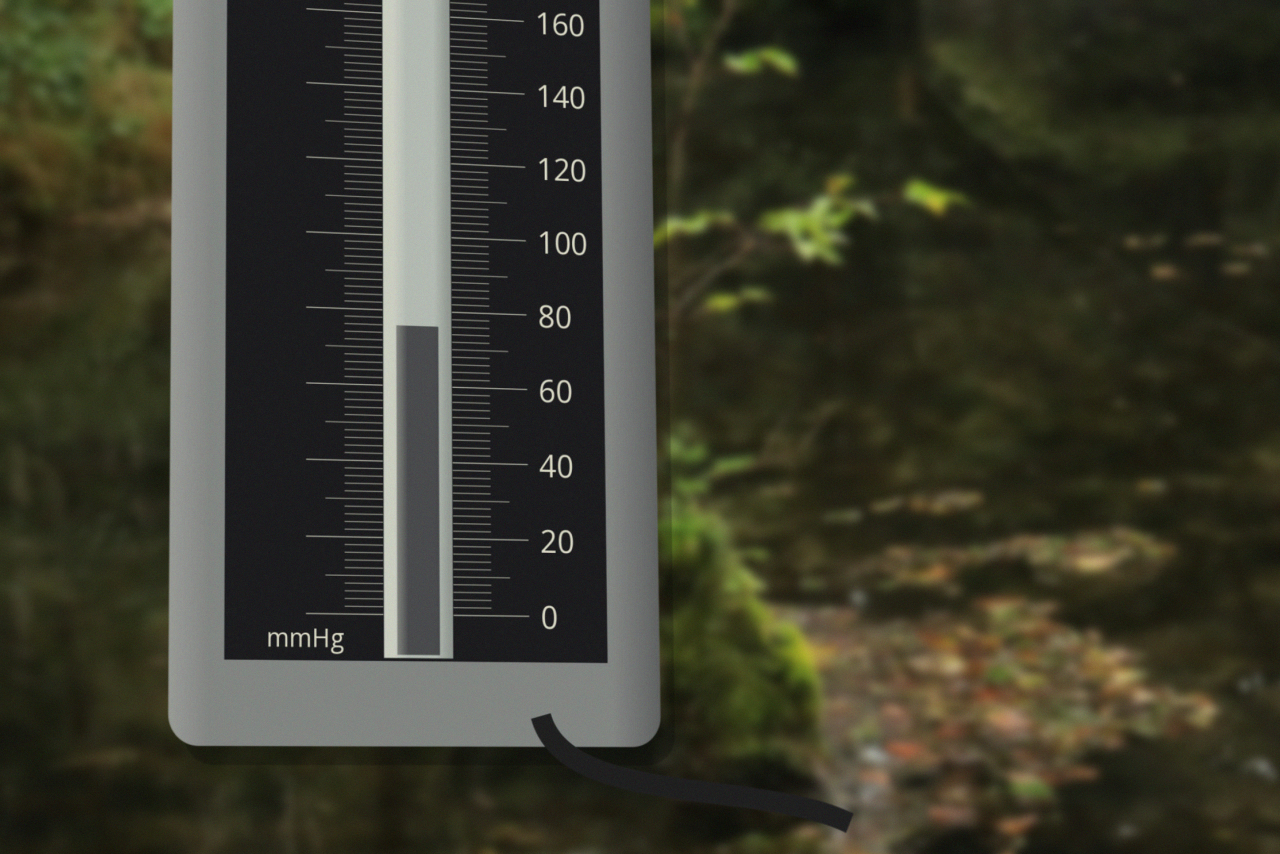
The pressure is 76 (mmHg)
